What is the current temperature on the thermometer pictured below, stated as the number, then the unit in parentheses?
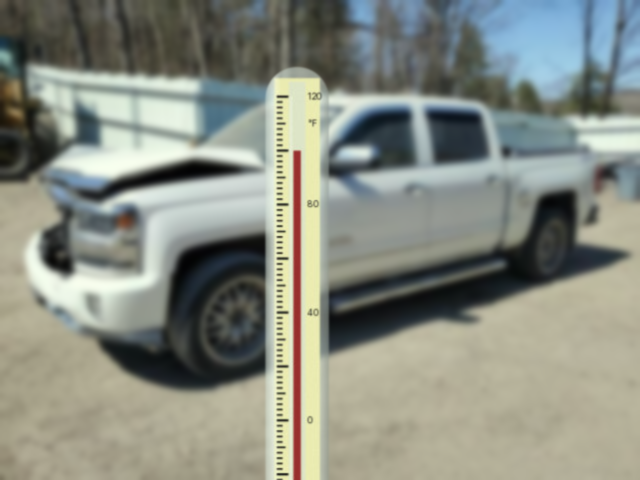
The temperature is 100 (°F)
